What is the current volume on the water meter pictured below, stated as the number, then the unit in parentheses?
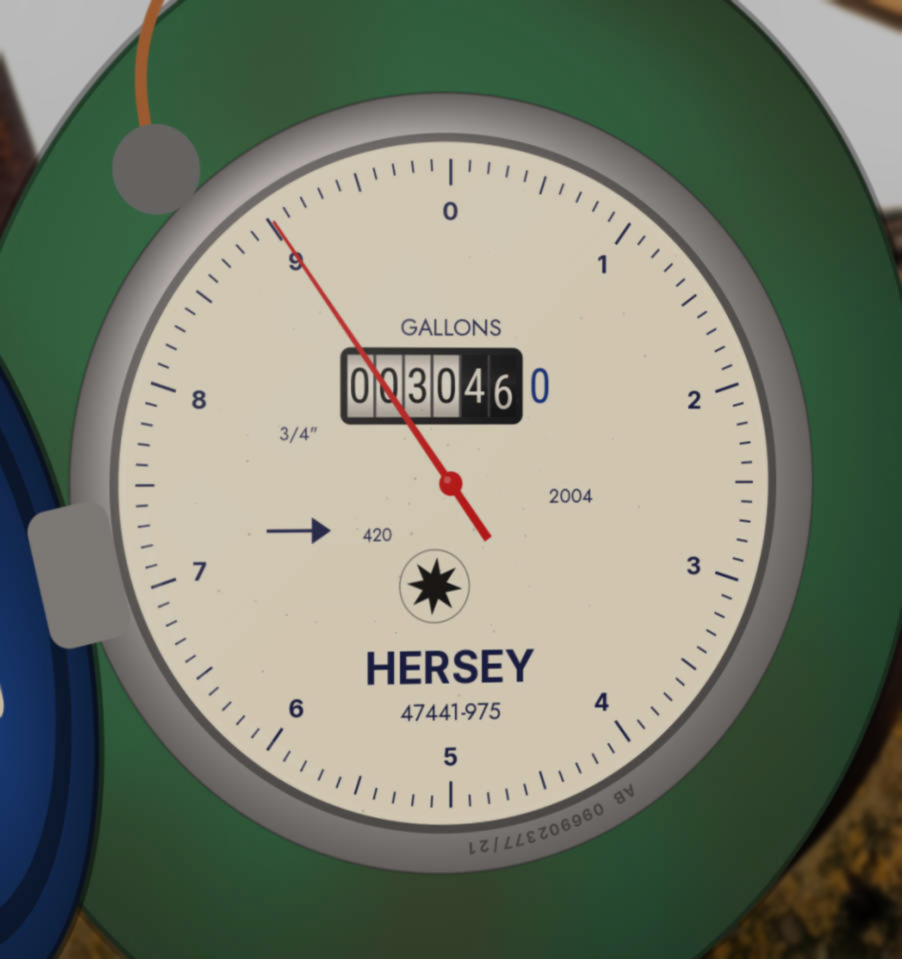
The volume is 30459.0 (gal)
